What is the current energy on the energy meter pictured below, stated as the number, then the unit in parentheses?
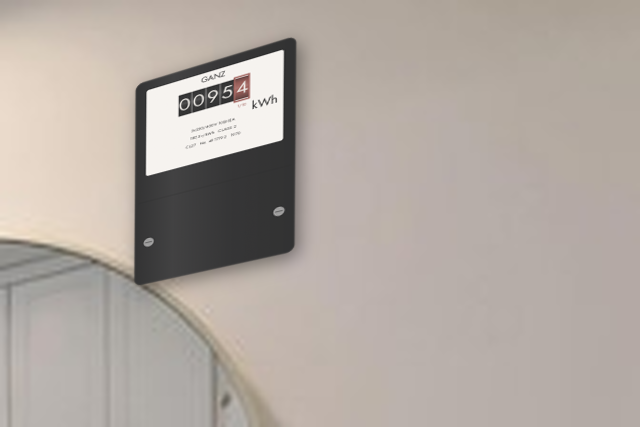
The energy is 95.4 (kWh)
